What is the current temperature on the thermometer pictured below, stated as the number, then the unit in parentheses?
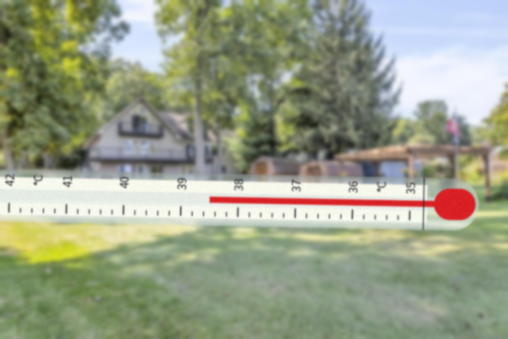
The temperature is 38.5 (°C)
